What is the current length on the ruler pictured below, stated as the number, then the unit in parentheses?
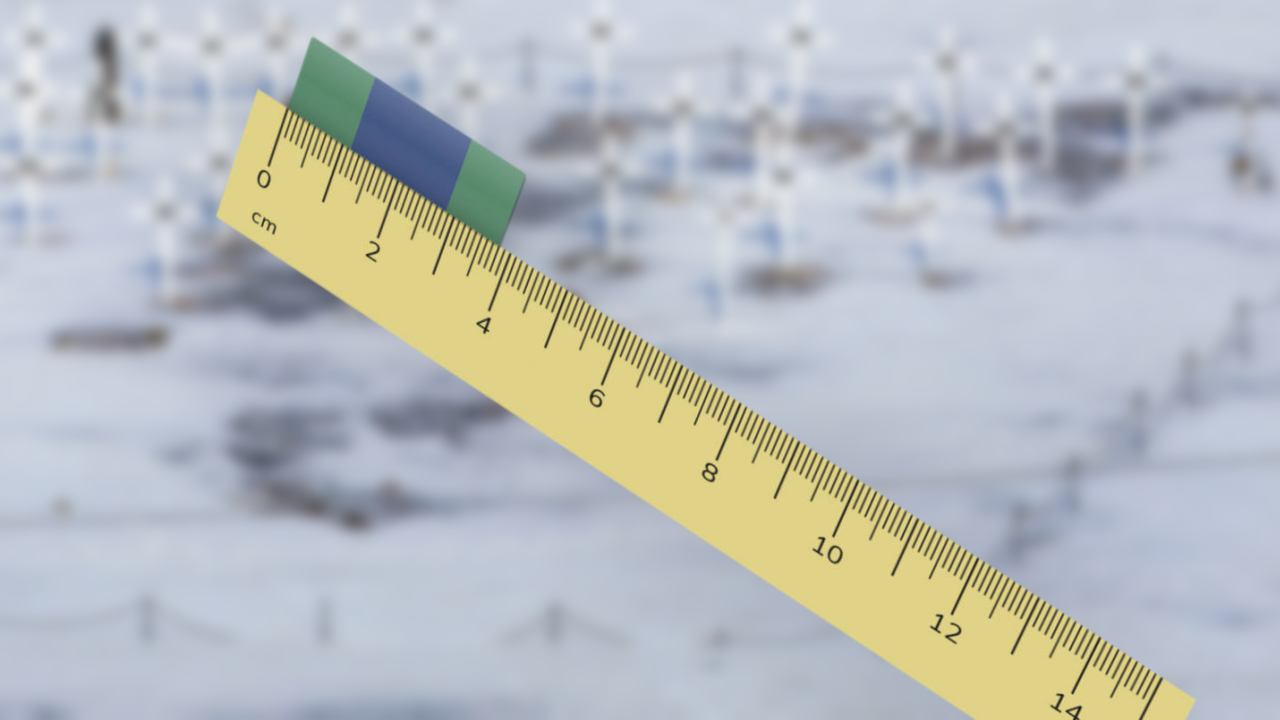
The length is 3.8 (cm)
